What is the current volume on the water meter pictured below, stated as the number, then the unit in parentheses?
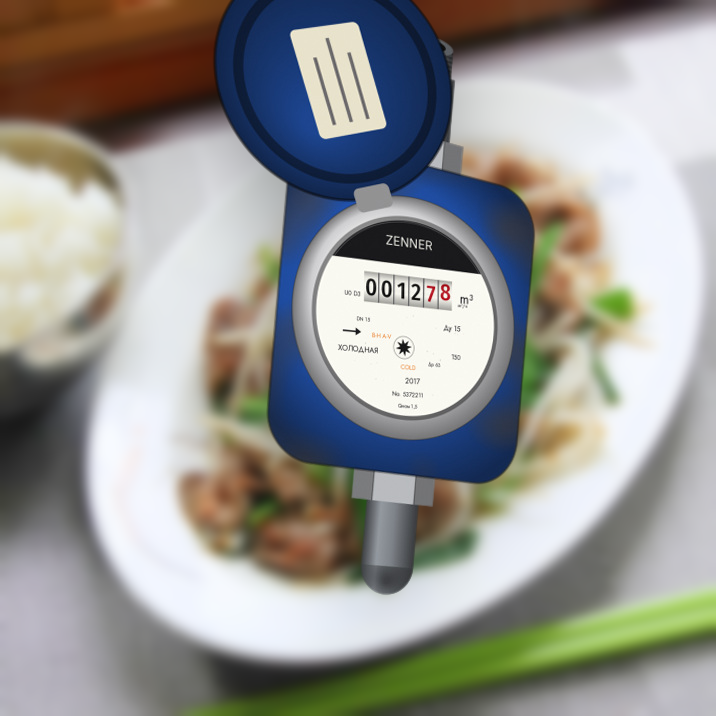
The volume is 12.78 (m³)
